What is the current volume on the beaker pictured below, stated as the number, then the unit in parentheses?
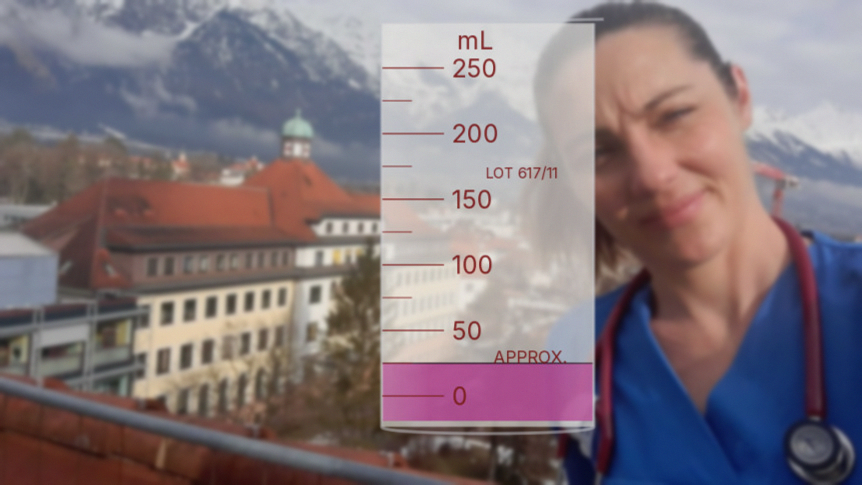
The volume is 25 (mL)
